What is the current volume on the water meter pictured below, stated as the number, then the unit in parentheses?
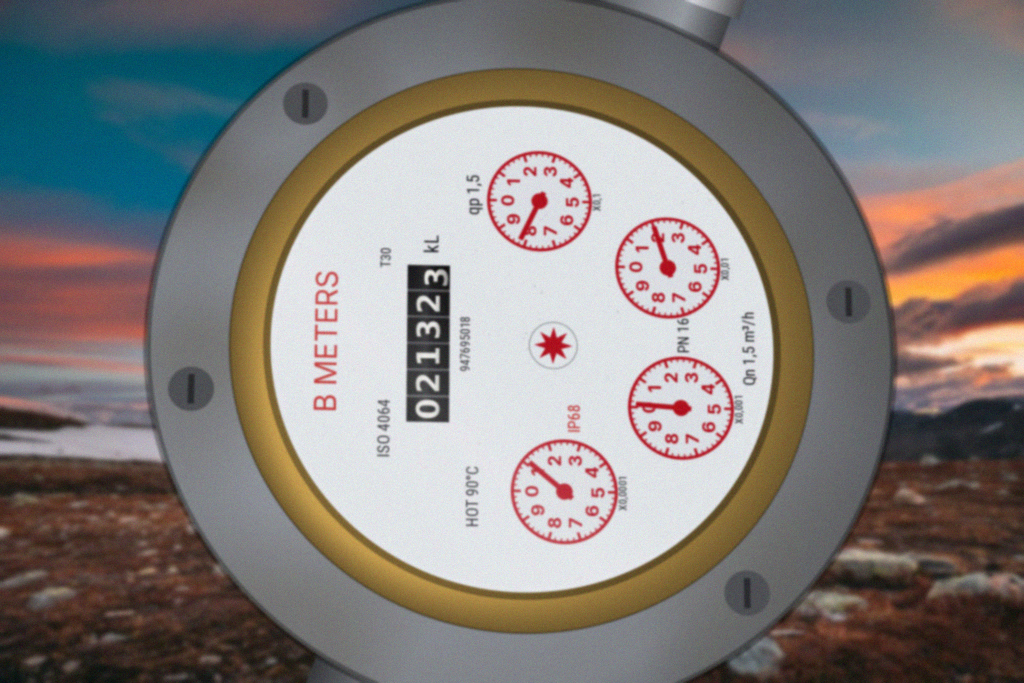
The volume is 21322.8201 (kL)
